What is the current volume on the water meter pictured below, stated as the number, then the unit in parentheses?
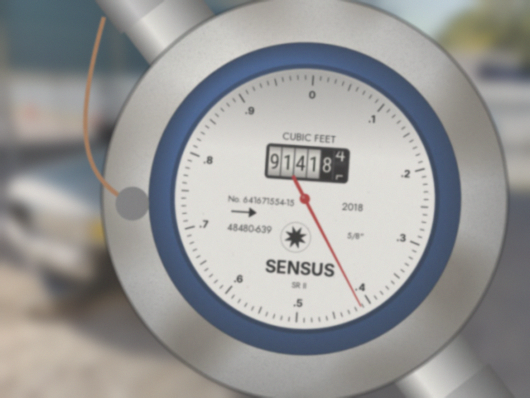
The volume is 914184.41 (ft³)
